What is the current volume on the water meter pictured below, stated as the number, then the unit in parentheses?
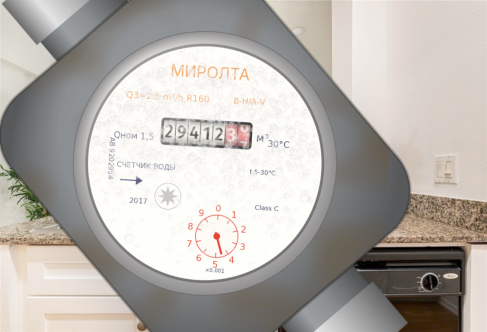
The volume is 29412.364 (m³)
